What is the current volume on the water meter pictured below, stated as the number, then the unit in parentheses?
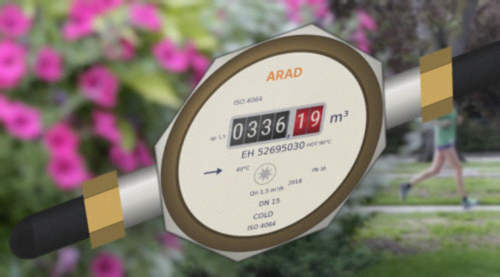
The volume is 336.19 (m³)
